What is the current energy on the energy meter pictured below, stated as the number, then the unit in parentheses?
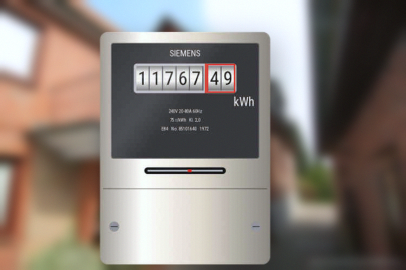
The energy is 11767.49 (kWh)
